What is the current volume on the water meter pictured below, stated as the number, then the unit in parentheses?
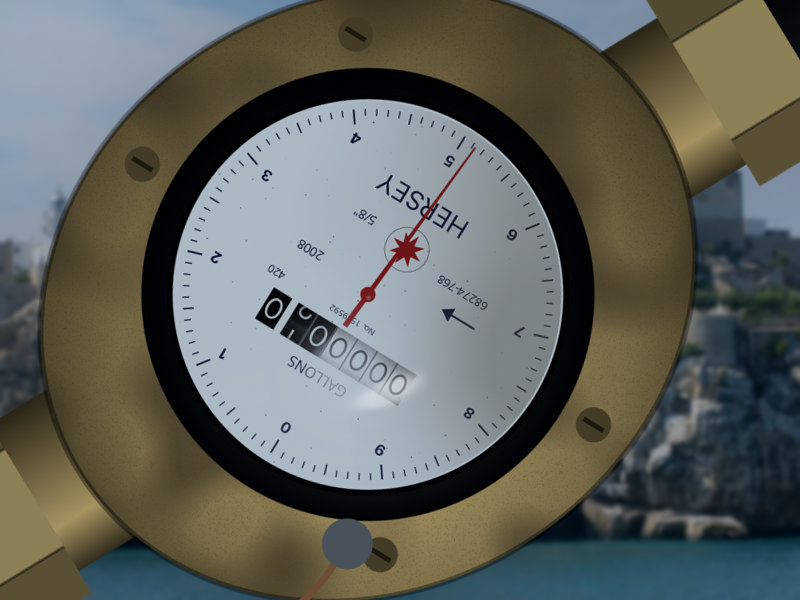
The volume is 15.1 (gal)
